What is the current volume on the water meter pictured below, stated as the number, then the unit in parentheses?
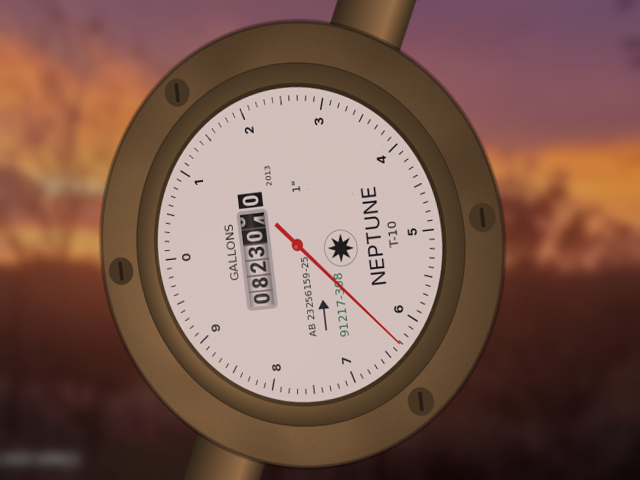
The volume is 823036.3 (gal)
